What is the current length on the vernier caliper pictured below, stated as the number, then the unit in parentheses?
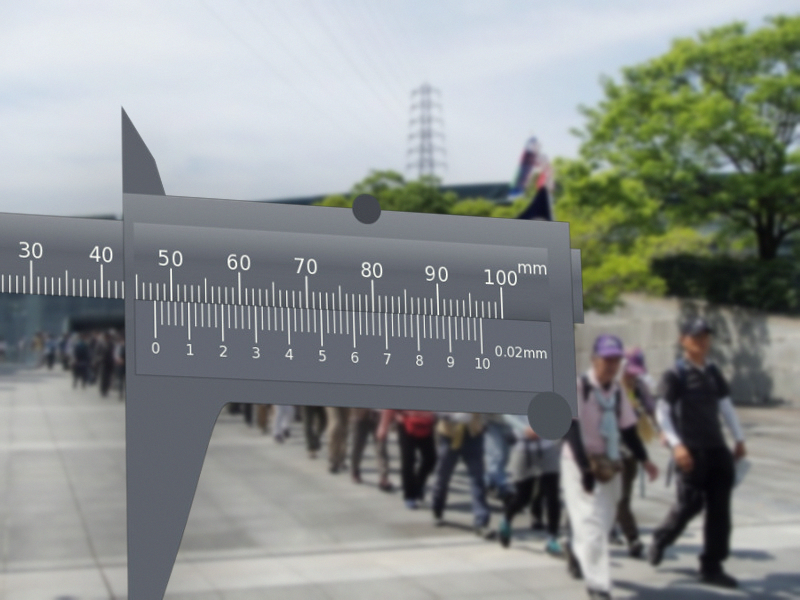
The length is 47.6 (mm)
